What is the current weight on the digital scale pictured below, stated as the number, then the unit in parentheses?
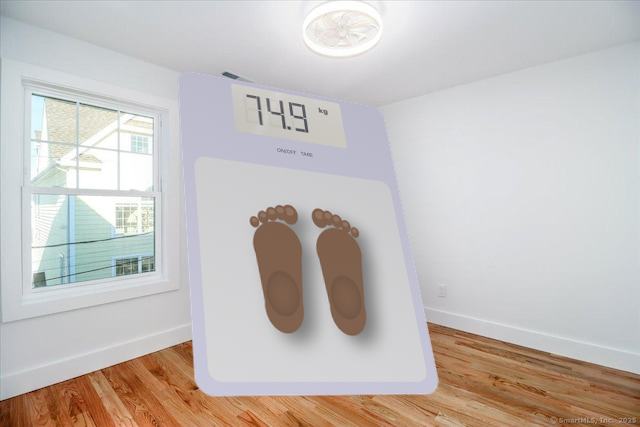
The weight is 74.9 (kg)
